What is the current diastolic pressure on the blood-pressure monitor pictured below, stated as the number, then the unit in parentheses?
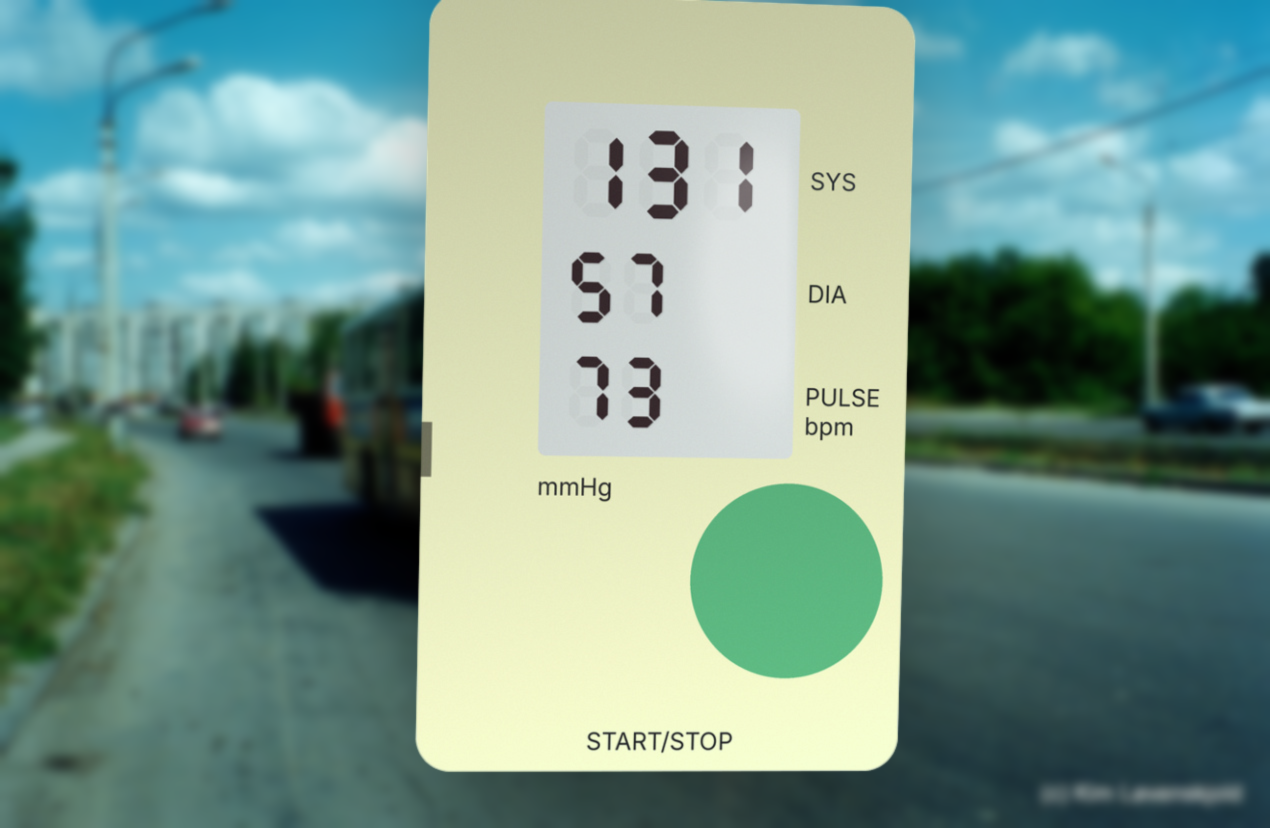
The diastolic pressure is 57 (mmHg)
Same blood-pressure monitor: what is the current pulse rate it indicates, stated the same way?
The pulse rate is 73 (bpm)
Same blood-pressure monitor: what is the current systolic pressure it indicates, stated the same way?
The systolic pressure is 131 (mmHg)
